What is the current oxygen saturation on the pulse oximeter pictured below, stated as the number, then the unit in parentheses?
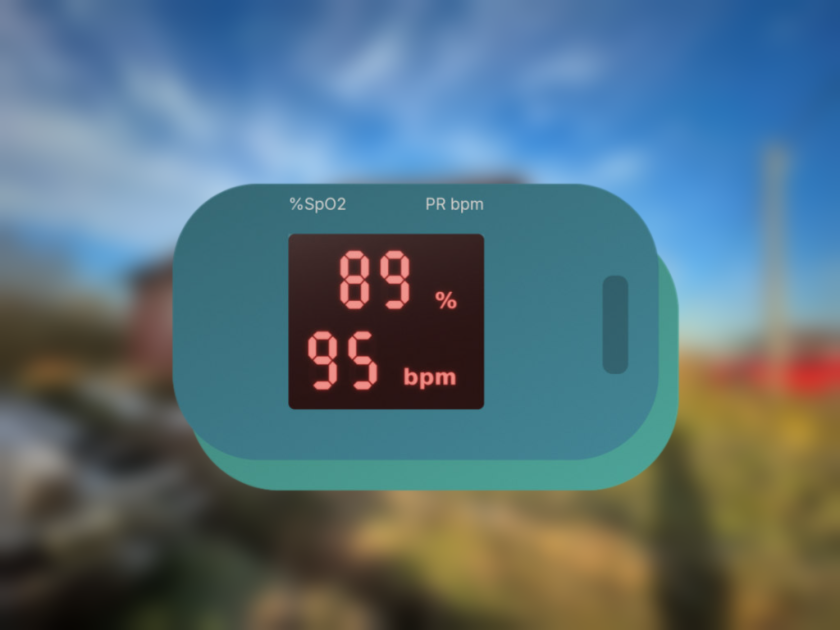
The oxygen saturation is 89 (%)
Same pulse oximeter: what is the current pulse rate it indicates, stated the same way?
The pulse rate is 95 (bpm)
